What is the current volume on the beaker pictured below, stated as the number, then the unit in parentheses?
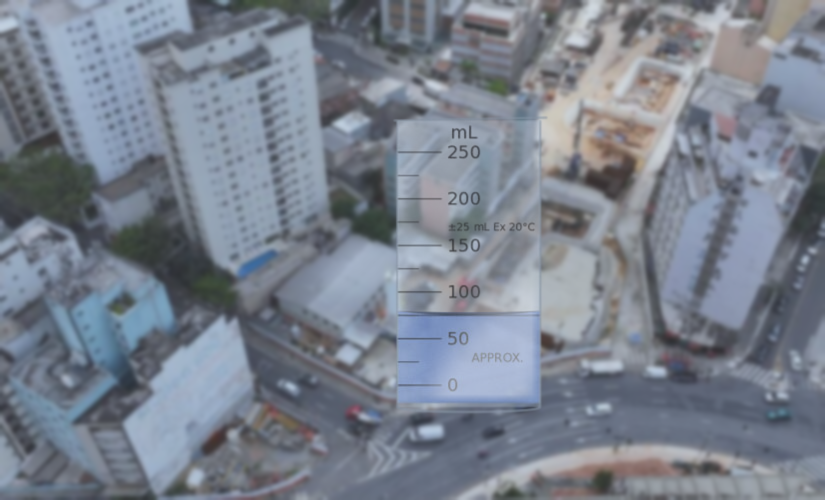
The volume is 75 (mL)
